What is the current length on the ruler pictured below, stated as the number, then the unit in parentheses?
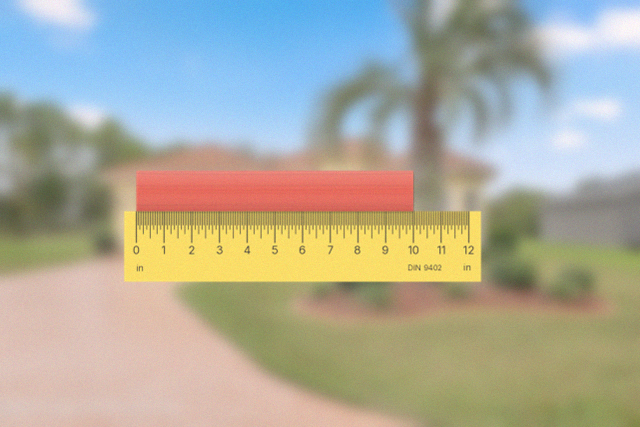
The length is 10 (in)
